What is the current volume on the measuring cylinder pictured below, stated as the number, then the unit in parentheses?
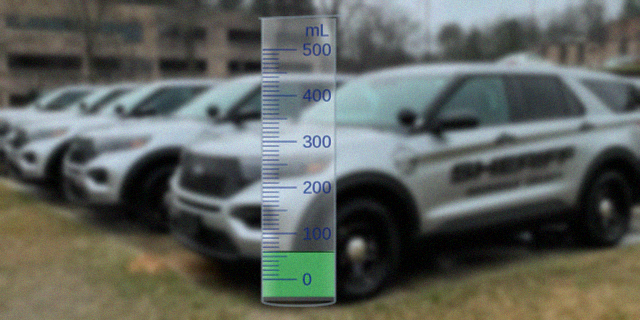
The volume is 60 (mL)
